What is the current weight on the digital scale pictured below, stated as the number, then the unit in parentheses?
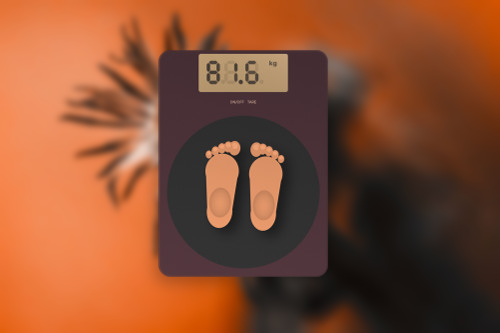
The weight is 81.6 (kg)
